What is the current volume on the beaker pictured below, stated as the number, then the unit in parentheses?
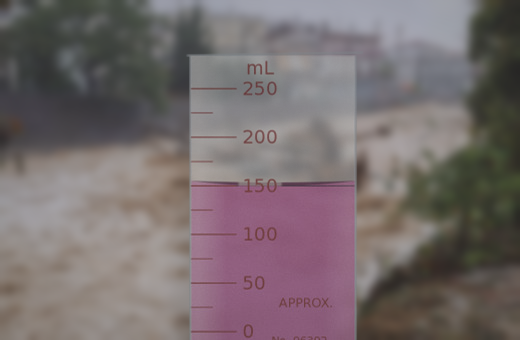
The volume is 150 (mL)
